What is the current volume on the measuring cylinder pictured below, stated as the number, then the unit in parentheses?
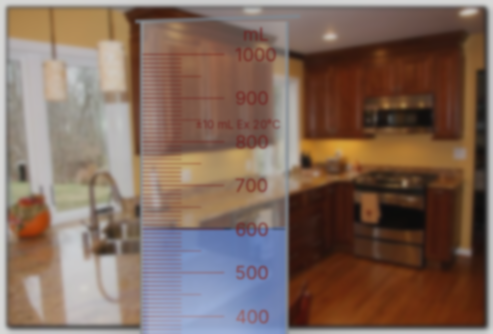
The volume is 600 (mL)
